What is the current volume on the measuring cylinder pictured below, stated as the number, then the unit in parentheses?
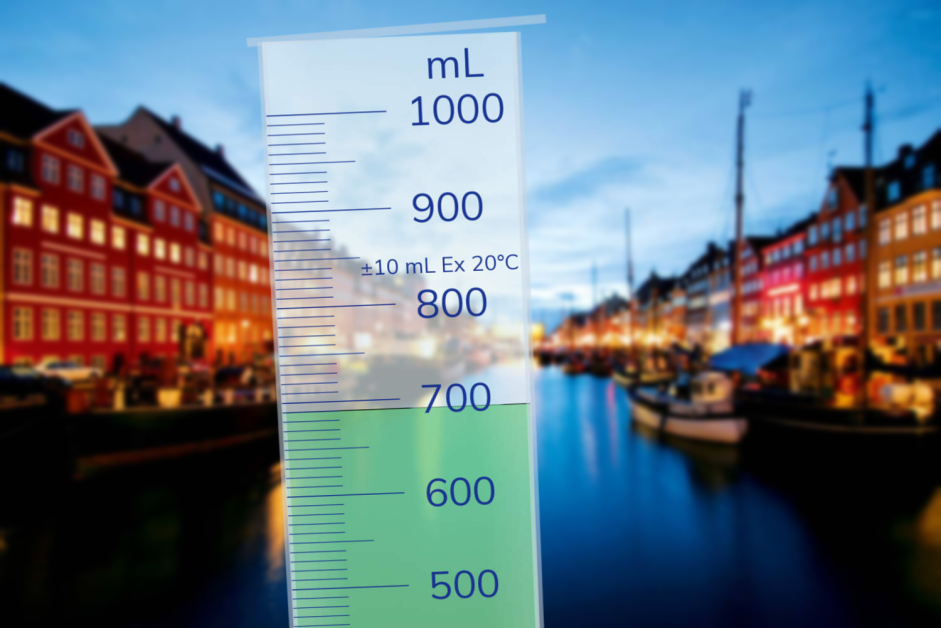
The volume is 690 (mL)
